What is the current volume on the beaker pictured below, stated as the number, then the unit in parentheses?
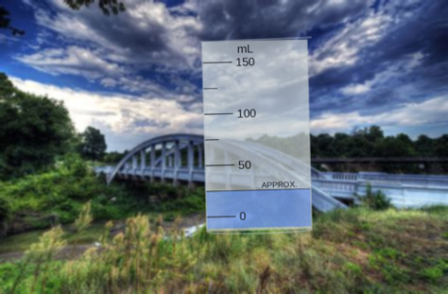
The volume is 25 (mL)
